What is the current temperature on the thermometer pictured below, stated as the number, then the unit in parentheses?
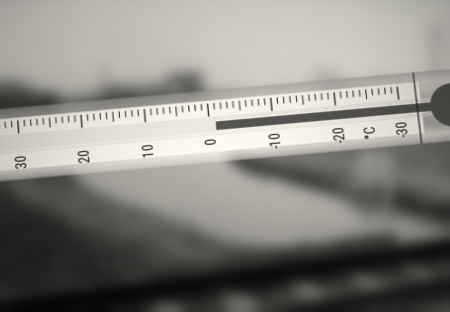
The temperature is -1 (°C)
